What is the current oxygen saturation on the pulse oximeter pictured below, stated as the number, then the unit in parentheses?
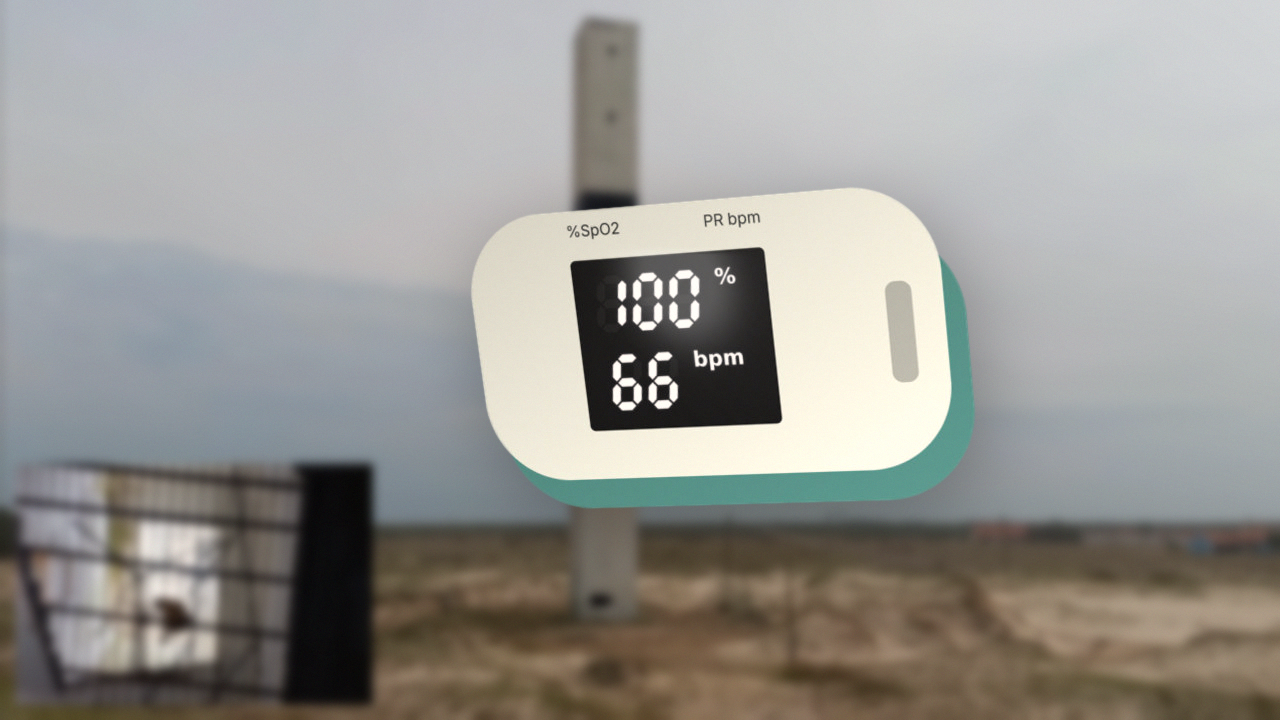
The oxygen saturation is 100 (%)
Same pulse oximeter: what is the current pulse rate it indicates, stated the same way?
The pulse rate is 66 (bpm)
